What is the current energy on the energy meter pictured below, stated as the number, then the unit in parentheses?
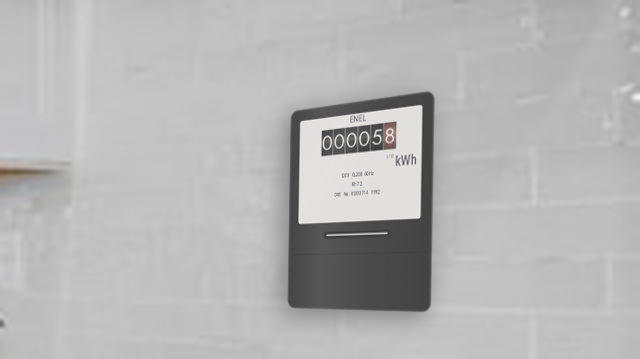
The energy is 5.8 (kWh)
